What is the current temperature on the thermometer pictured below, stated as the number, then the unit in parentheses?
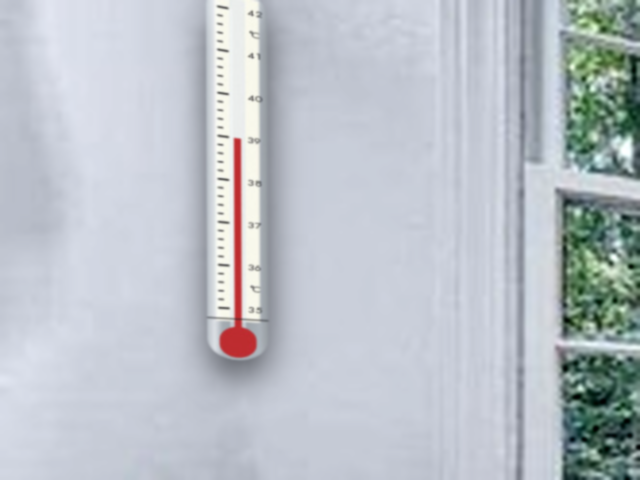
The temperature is 39 (°C)
